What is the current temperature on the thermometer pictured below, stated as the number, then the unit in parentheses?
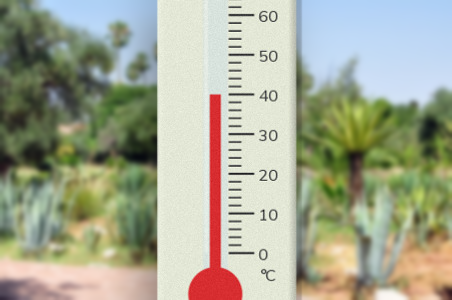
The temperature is 40 (°C)
